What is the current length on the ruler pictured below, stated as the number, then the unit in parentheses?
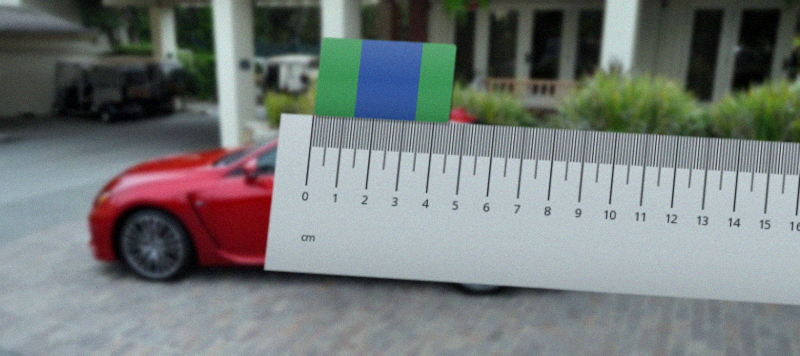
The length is 4.5 (cm)
